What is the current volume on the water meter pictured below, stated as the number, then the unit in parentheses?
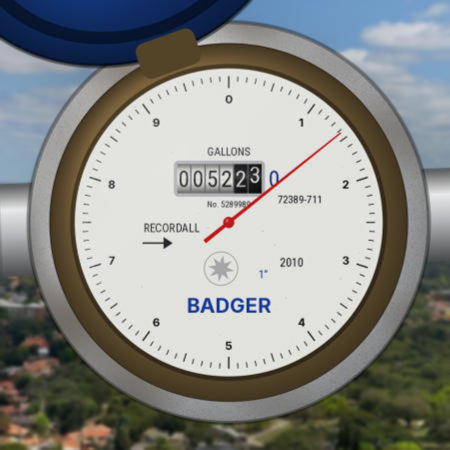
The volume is 52231.4 (gal)
